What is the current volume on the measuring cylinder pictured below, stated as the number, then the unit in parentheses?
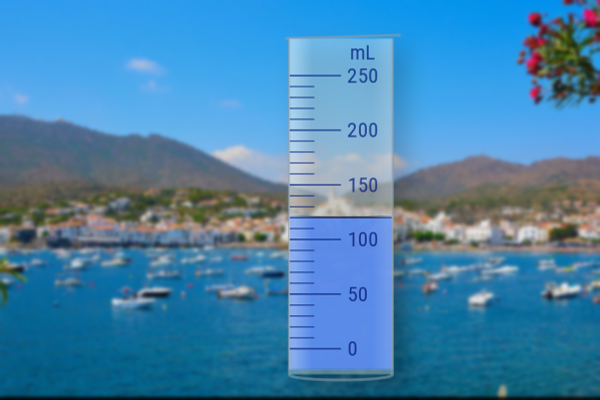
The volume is 120 (mL)
